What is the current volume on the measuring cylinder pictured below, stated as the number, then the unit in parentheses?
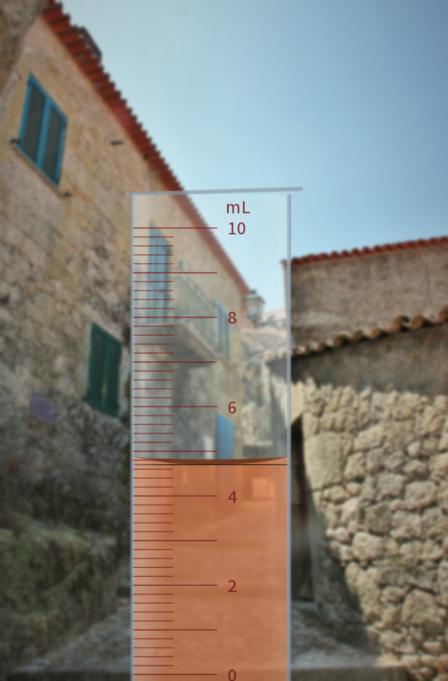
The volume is 4.7 (mL)
